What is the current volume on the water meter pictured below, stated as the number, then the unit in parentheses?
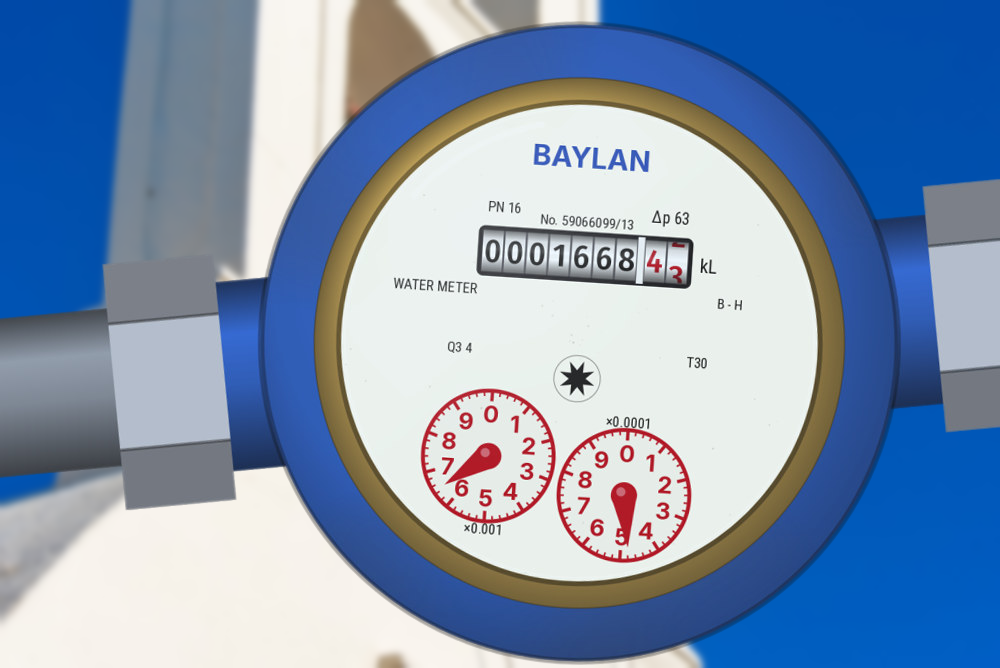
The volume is 1668.4264 (kL)
